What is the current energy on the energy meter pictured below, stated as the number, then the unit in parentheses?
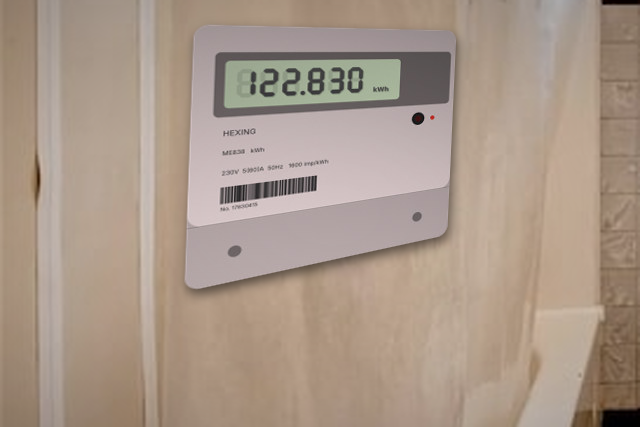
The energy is 122.830 (kWh)
